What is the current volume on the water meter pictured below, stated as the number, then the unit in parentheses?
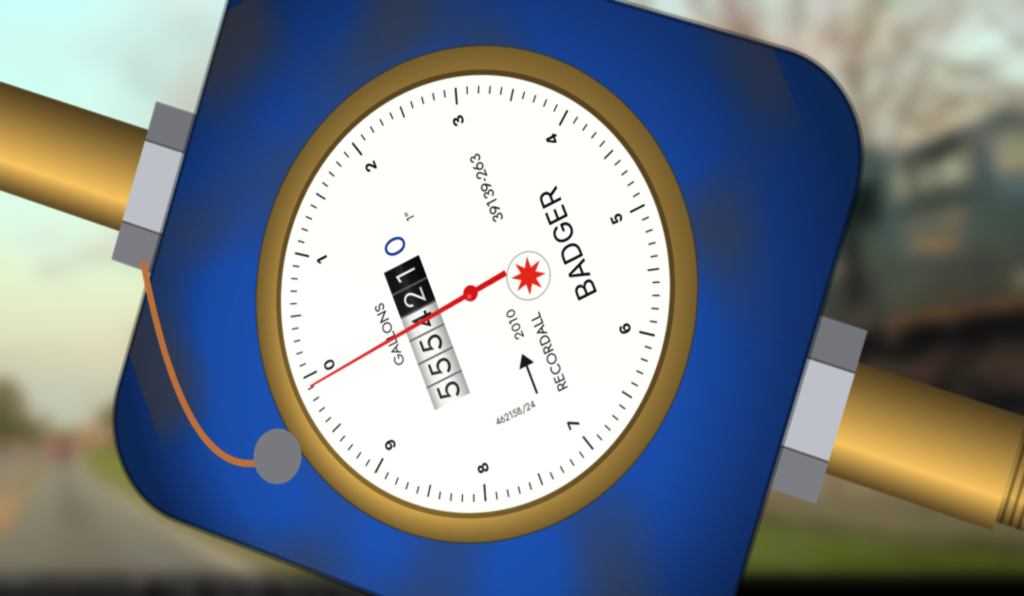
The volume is 5554209.9 (gal)
